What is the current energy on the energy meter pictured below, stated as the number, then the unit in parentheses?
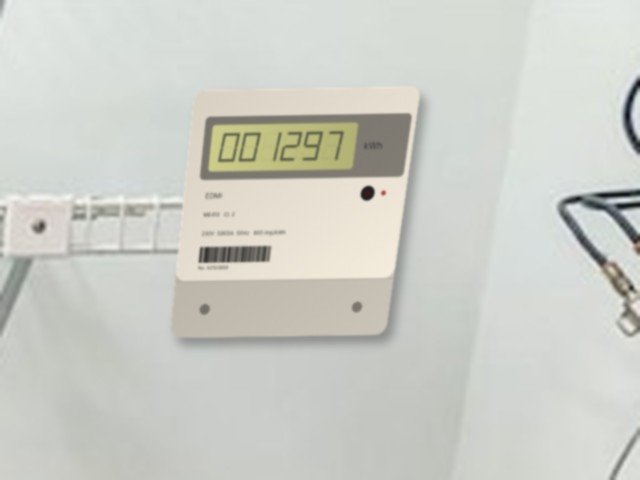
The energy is 1297 (kWh)
